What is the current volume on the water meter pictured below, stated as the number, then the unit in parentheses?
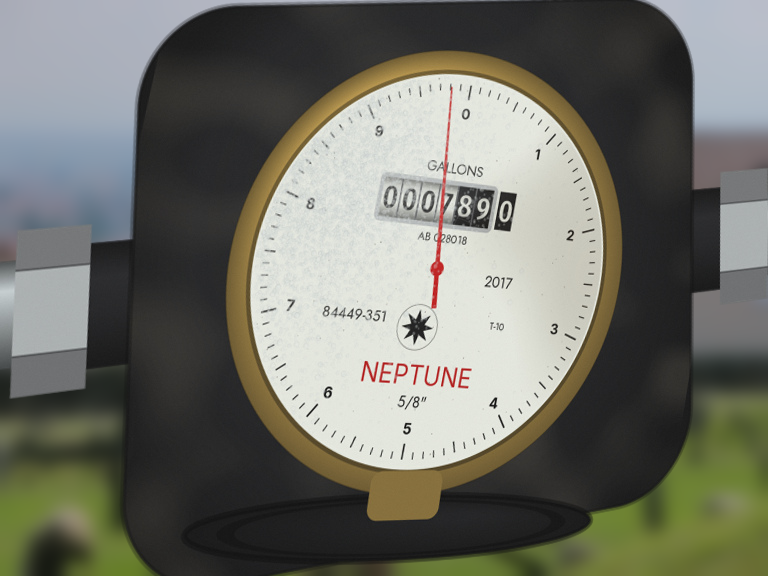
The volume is 7889.8 (gal)
